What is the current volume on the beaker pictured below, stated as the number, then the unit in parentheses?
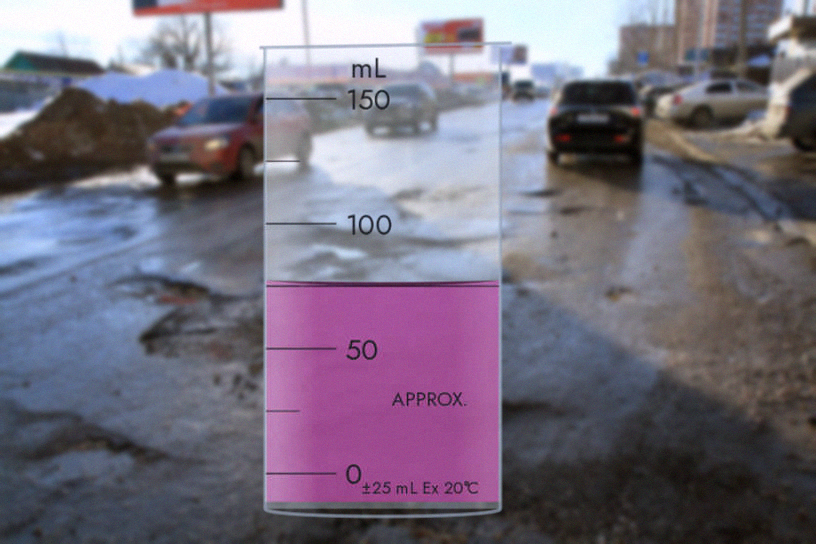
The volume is 75 (mL)
